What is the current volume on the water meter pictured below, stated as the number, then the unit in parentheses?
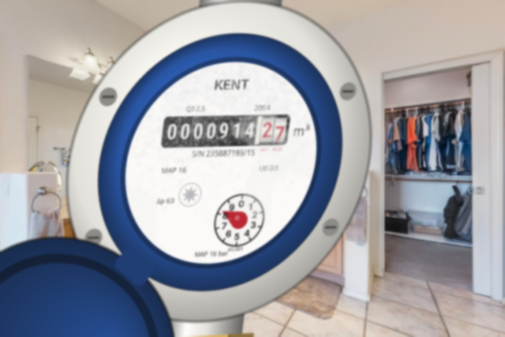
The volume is 914.268 (m³)
